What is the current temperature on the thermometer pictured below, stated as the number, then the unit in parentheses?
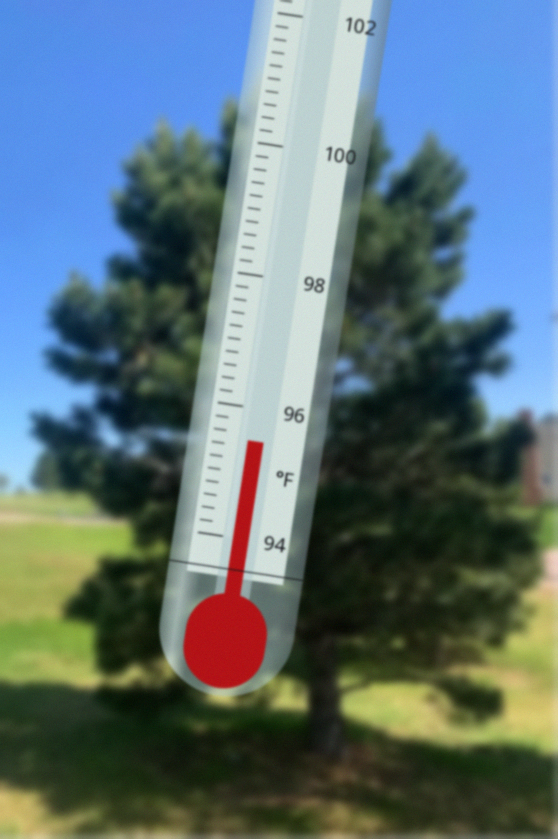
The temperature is 95.5 (°F)
